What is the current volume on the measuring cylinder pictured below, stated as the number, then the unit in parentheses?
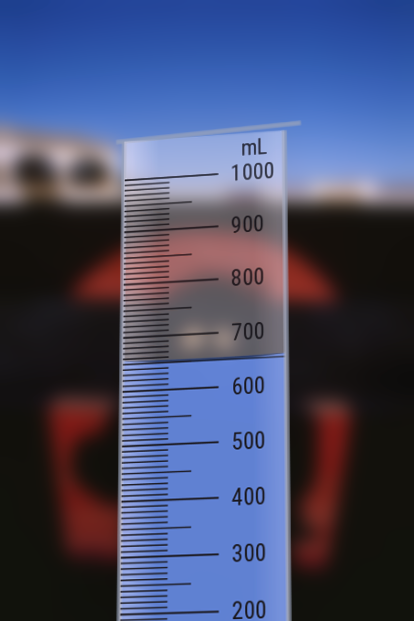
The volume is 650 (mL)
